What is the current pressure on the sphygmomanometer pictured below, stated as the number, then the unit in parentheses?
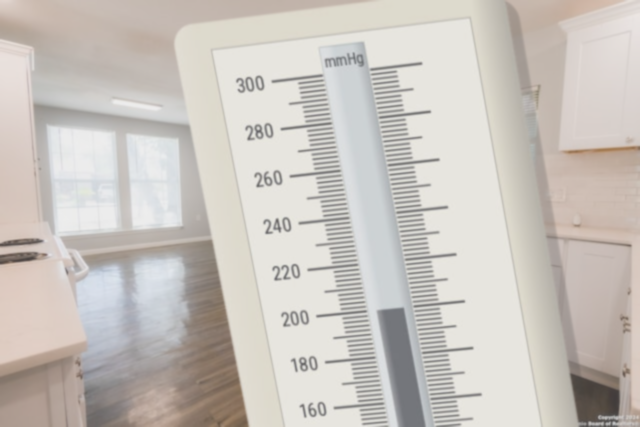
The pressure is 200 (mmHg)
